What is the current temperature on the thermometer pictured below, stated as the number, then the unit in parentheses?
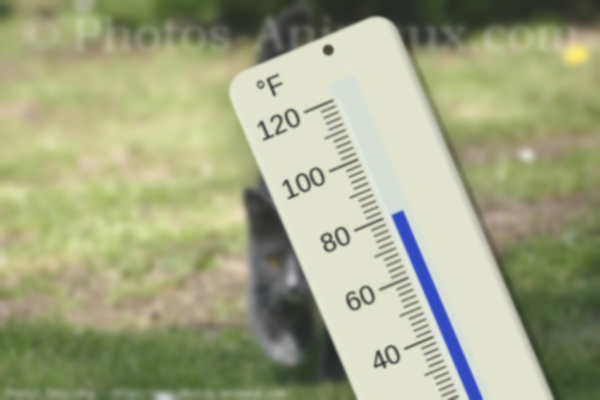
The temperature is 80 (°F)
